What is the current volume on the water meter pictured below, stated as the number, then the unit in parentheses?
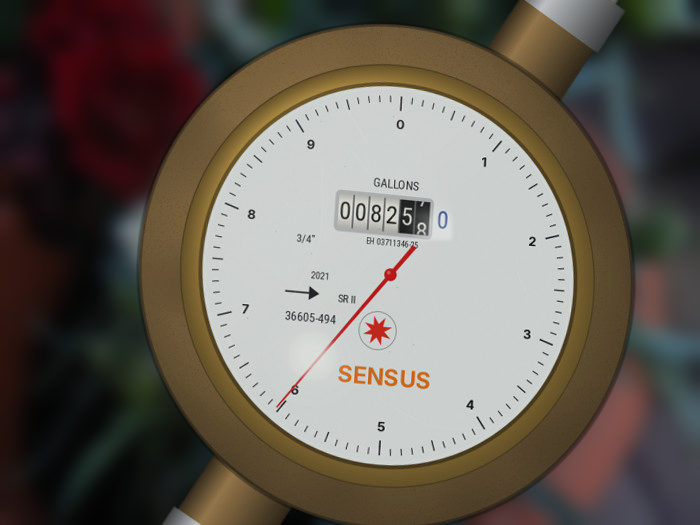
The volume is 82576.0 (gal)
